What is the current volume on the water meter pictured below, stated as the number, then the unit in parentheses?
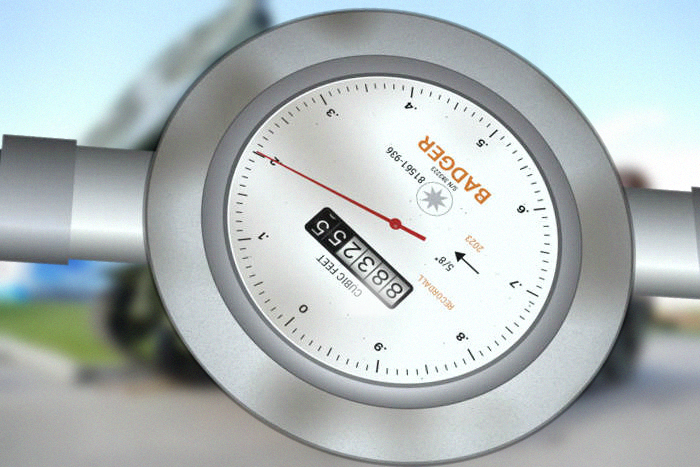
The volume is 883255.20 (ft³)
